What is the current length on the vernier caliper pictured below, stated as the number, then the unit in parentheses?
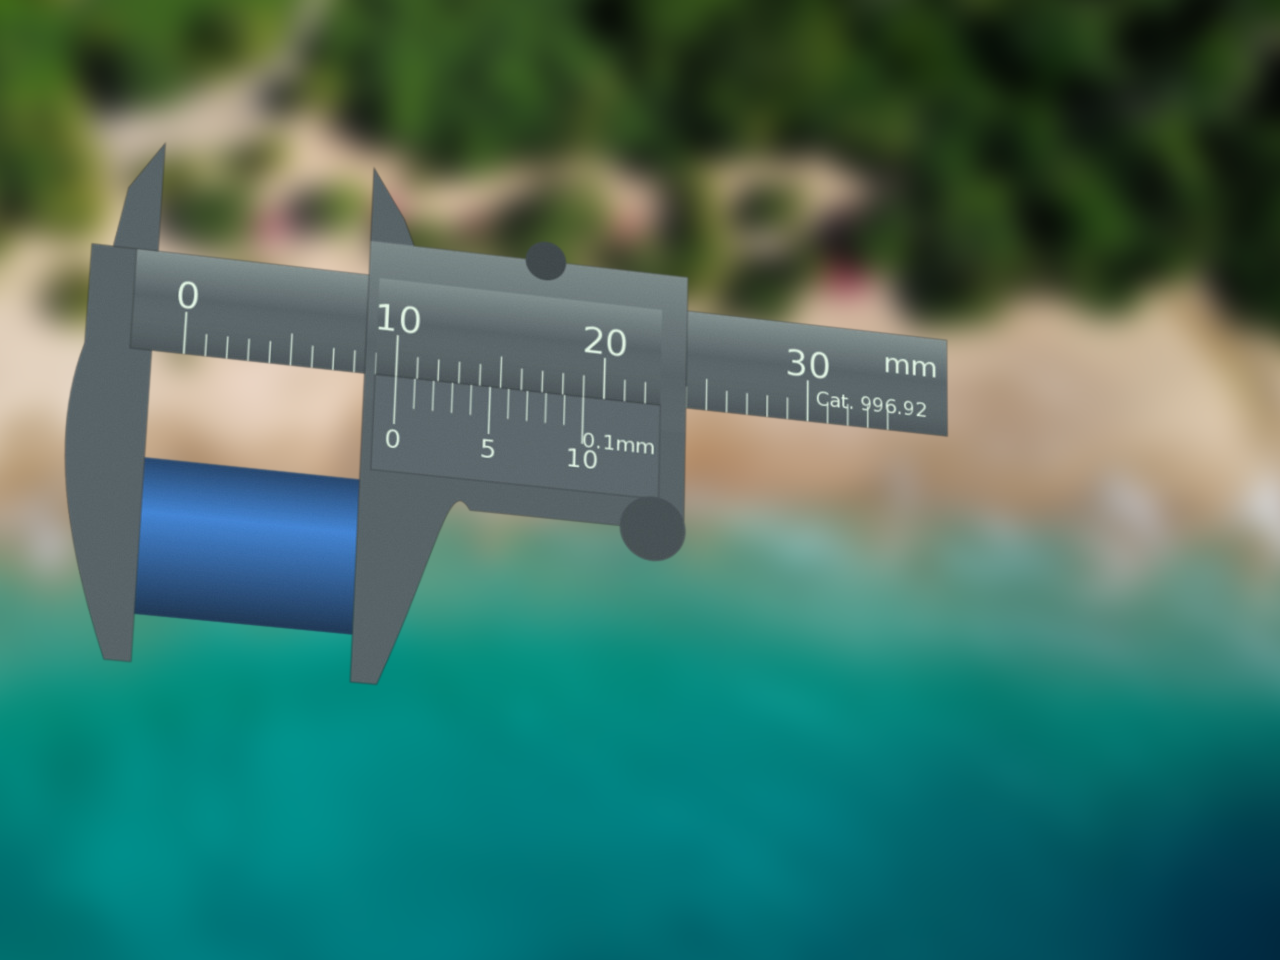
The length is 10.0 (mm)
